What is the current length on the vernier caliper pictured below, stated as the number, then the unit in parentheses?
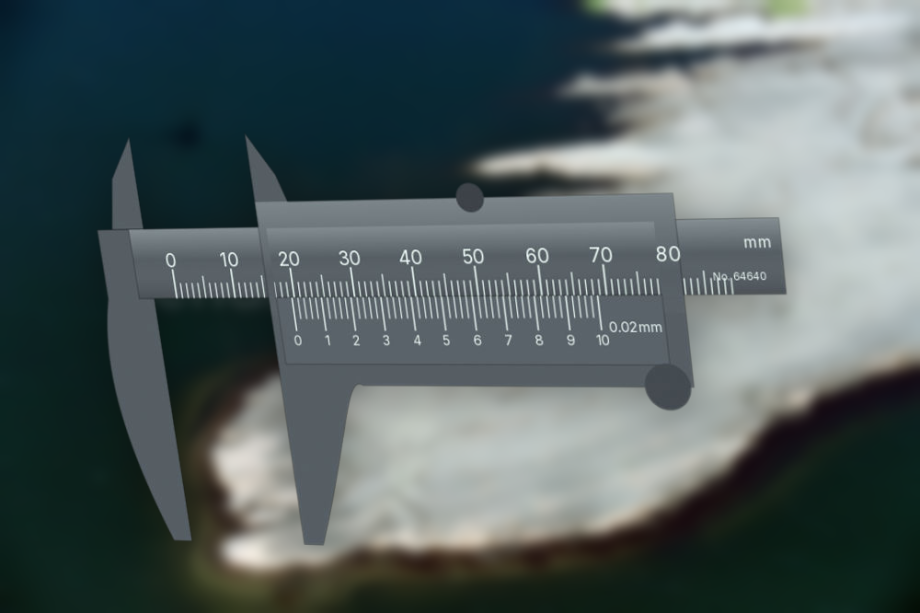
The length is 19.6 (mm)
